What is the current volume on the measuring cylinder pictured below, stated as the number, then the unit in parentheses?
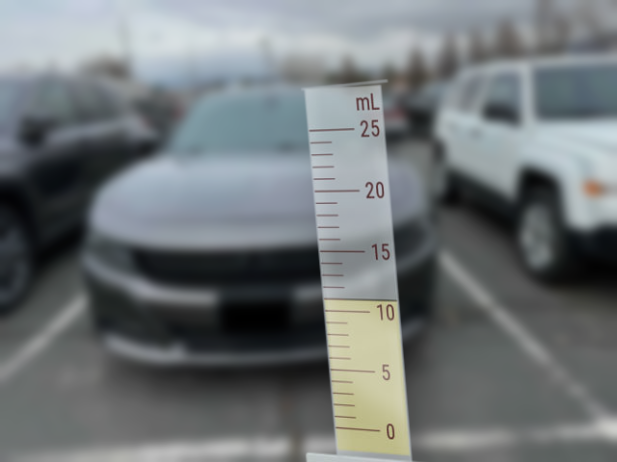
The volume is 11 (mL)
